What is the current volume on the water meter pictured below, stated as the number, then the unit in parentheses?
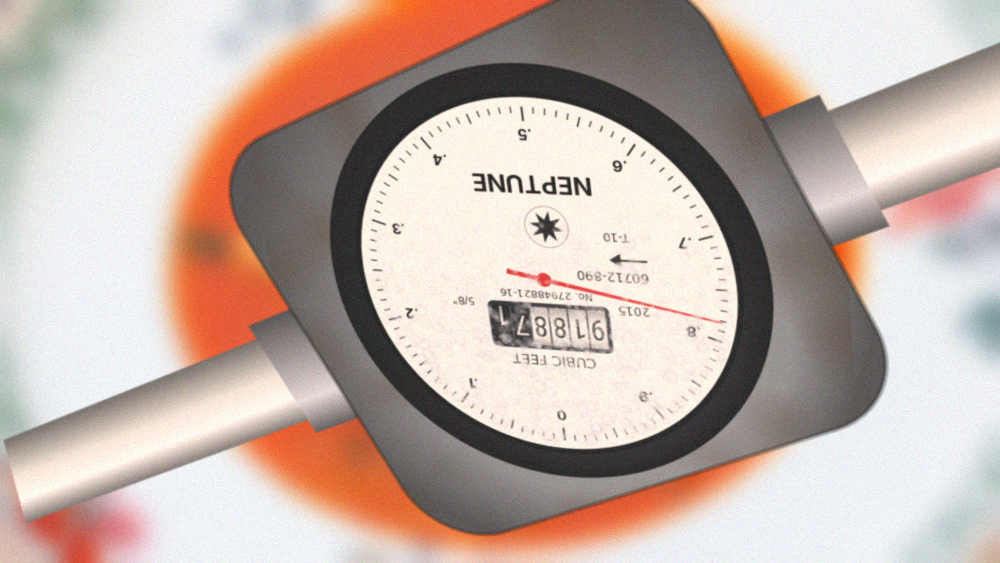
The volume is 918870.78 (ft³)
